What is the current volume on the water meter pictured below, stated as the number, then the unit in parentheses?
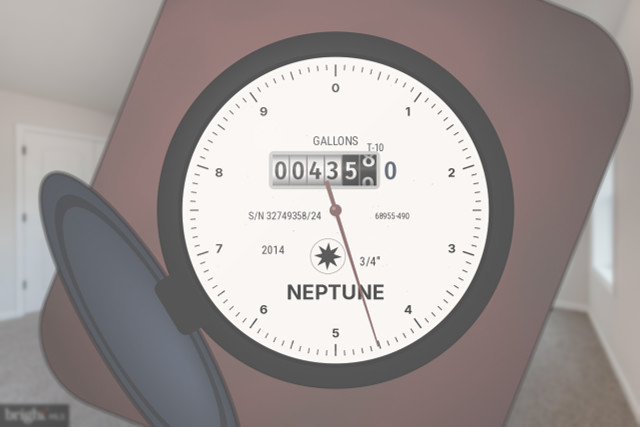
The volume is 43584.5 (gal)
